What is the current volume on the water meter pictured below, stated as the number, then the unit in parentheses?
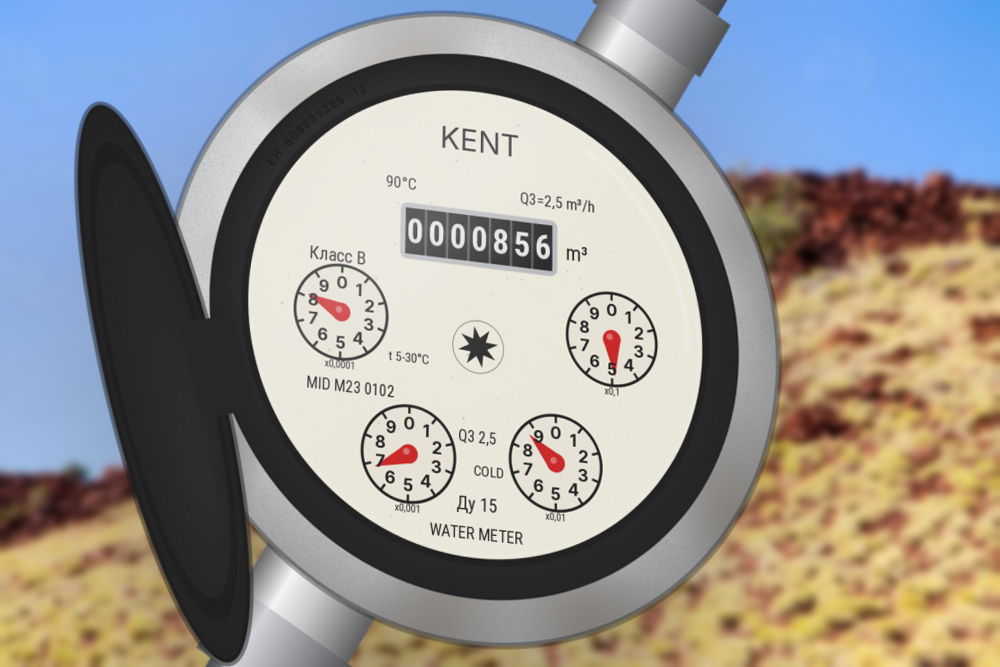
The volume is 856.4868 (m³)
